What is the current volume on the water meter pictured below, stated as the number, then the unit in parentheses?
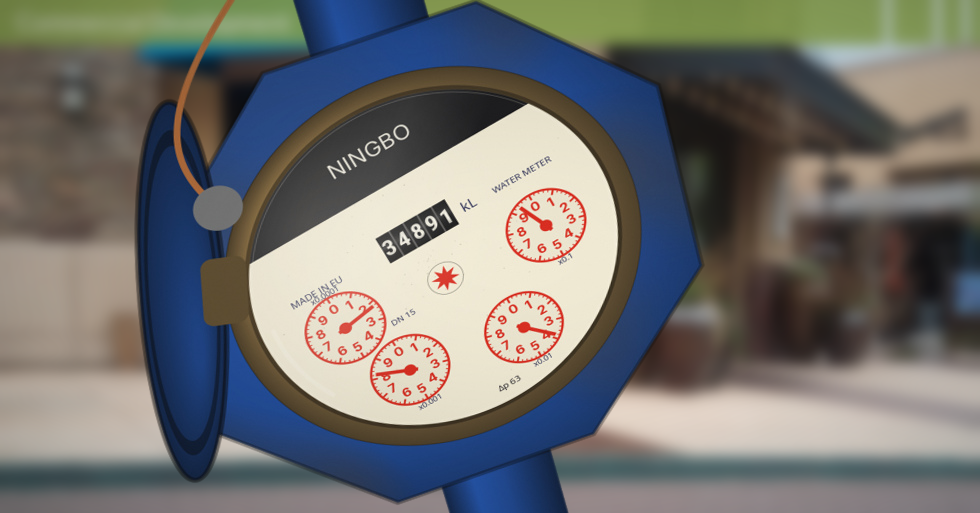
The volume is 34890.9382 (kL)
